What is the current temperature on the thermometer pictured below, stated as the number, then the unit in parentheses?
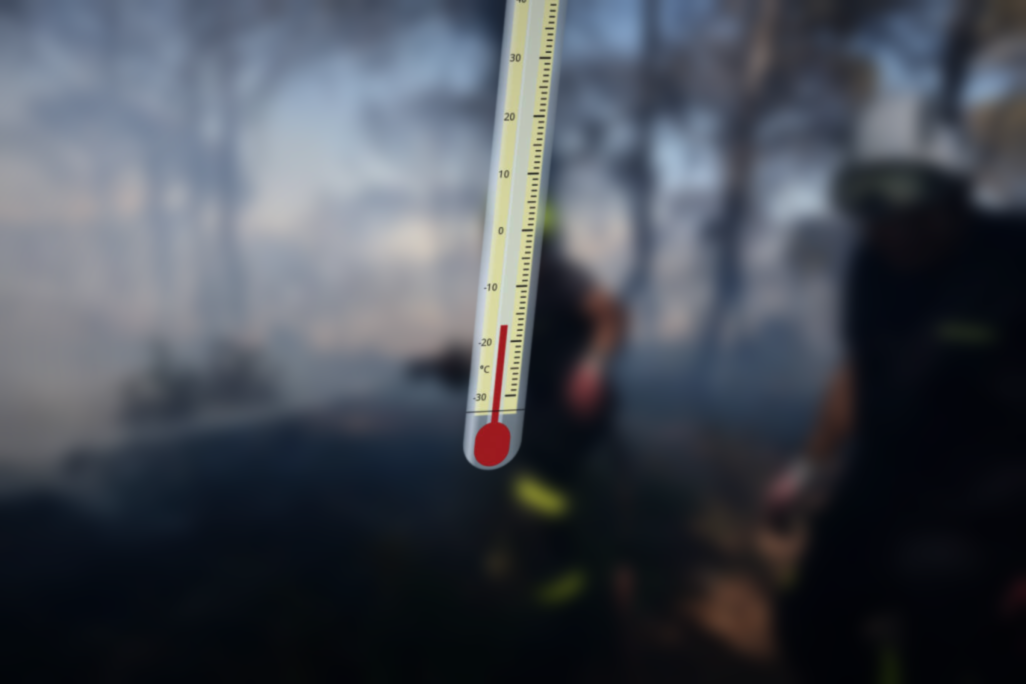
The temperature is -17 (°C)
